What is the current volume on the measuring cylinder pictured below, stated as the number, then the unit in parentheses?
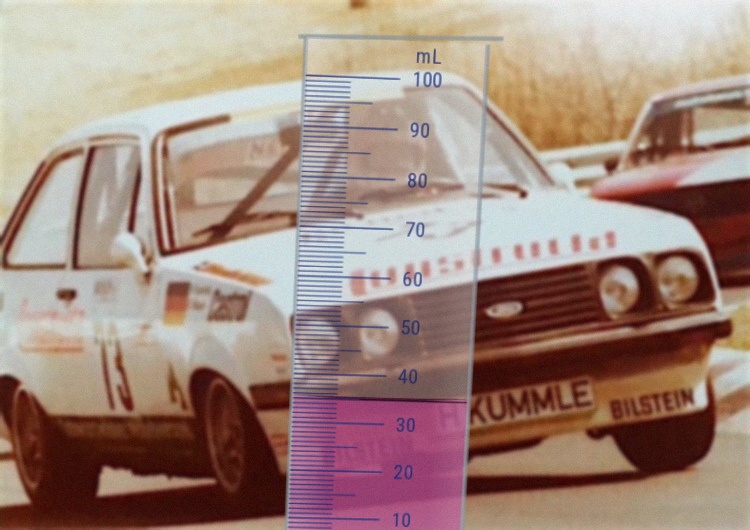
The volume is 35 (mL)
